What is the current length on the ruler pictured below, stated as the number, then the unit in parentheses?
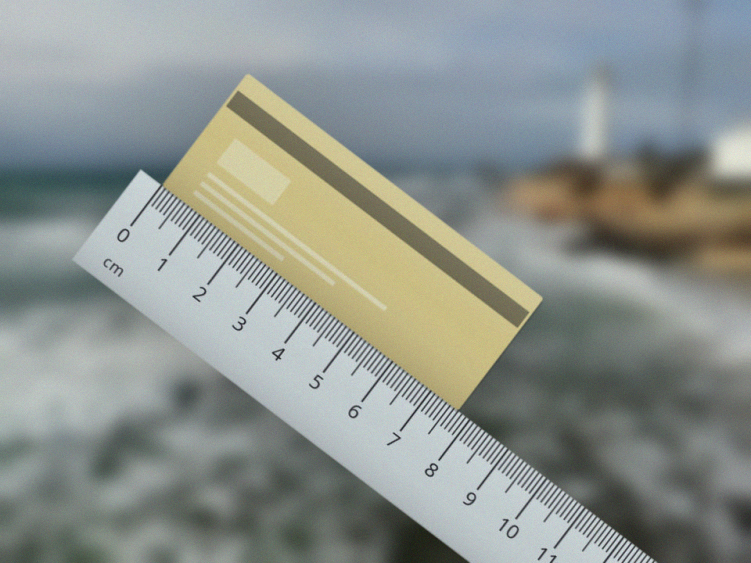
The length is 7.7 (cm)
